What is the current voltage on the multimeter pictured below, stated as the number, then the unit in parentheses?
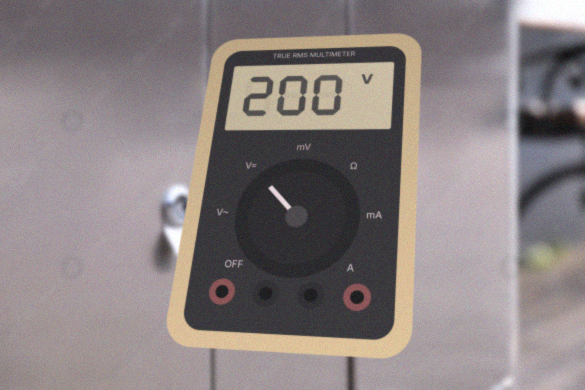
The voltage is 200 (V)
